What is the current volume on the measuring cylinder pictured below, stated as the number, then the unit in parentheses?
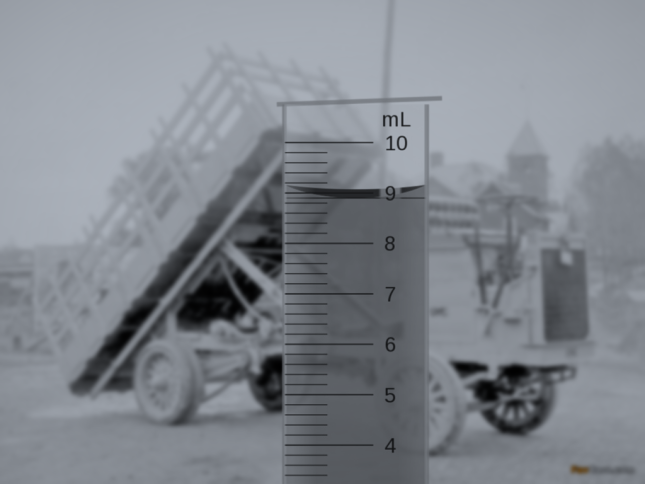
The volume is 8.9 (mL)
